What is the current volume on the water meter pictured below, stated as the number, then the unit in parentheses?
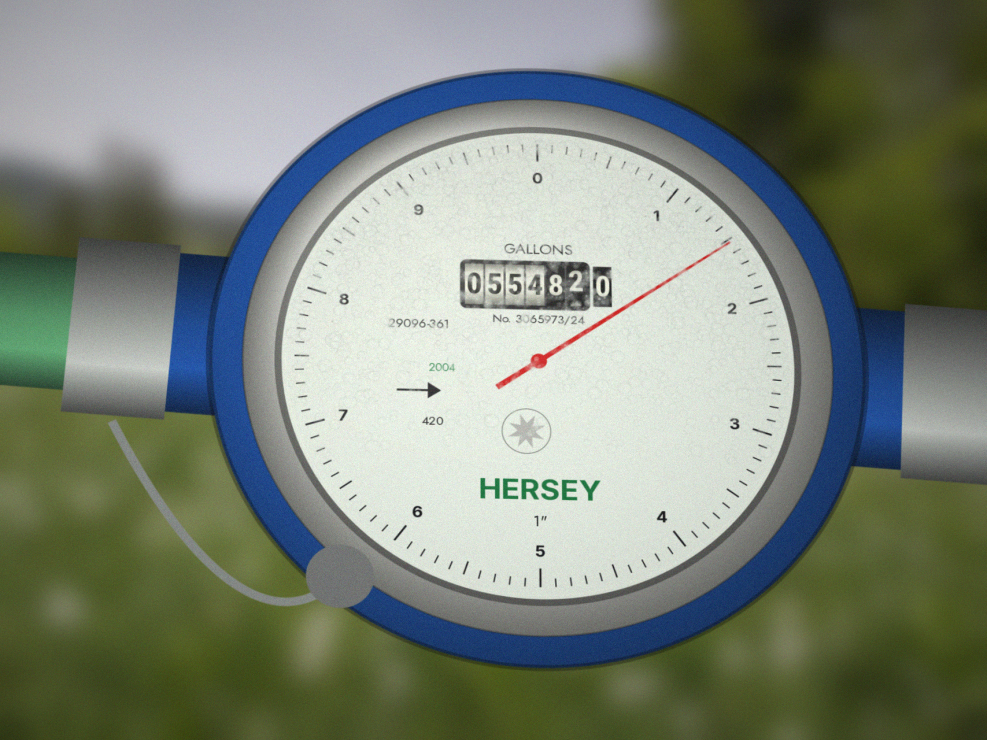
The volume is 554821.5 (gal)
